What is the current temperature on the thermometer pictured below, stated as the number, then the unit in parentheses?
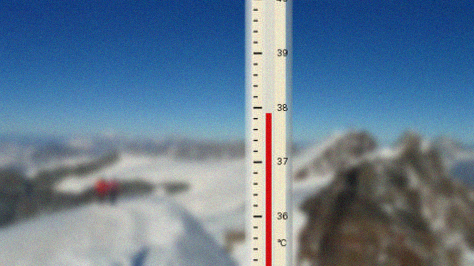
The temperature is 37.9 (°C)
